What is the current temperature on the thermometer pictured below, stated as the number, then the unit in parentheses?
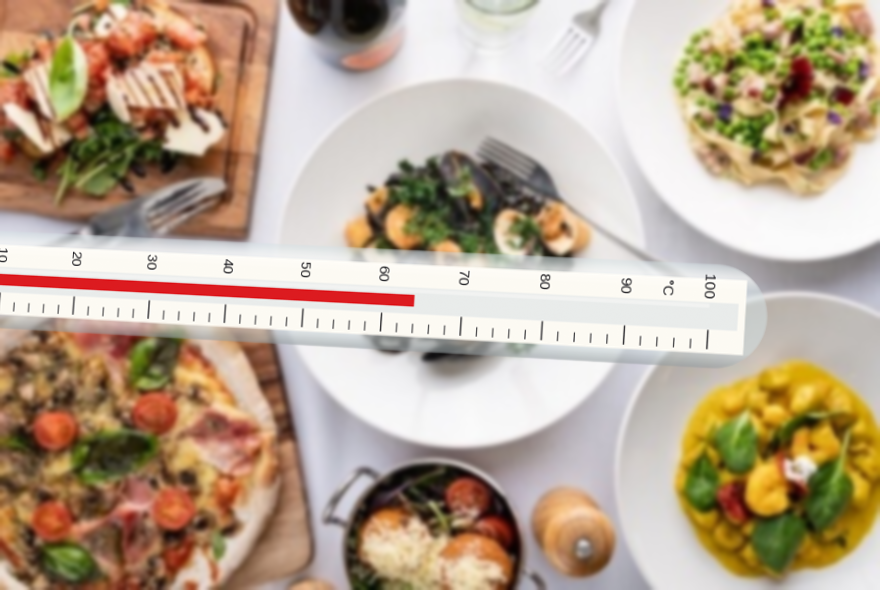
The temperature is 64 (°C)
